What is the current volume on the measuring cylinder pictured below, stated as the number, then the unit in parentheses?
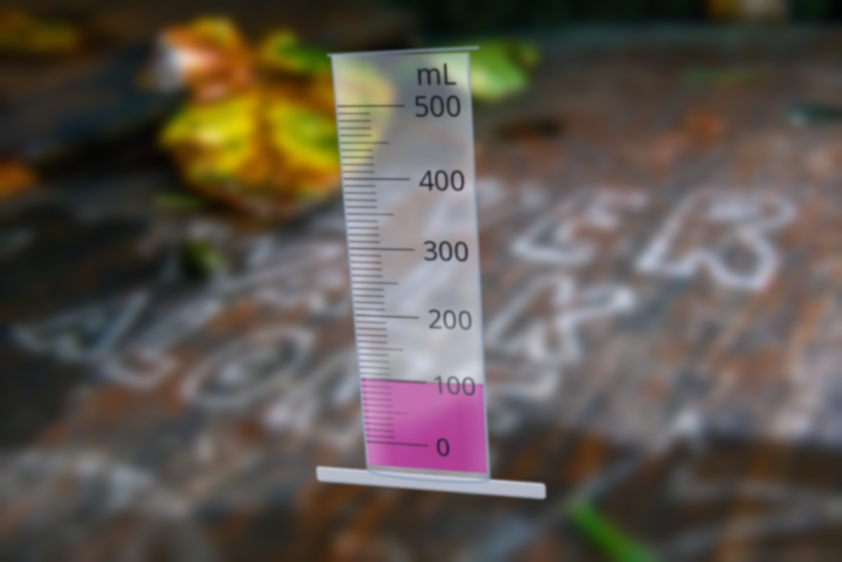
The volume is 100 (mL)
